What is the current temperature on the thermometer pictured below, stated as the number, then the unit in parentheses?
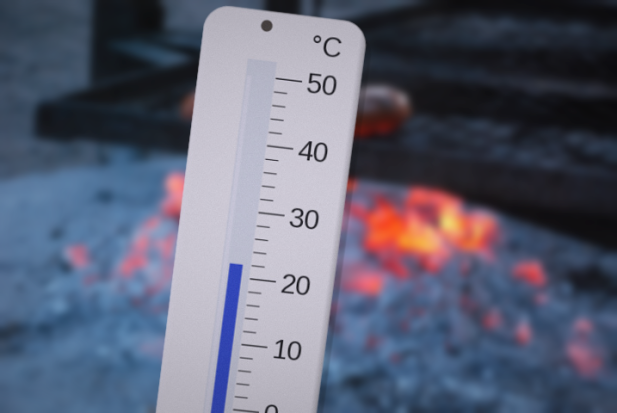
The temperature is 22 (°C)
